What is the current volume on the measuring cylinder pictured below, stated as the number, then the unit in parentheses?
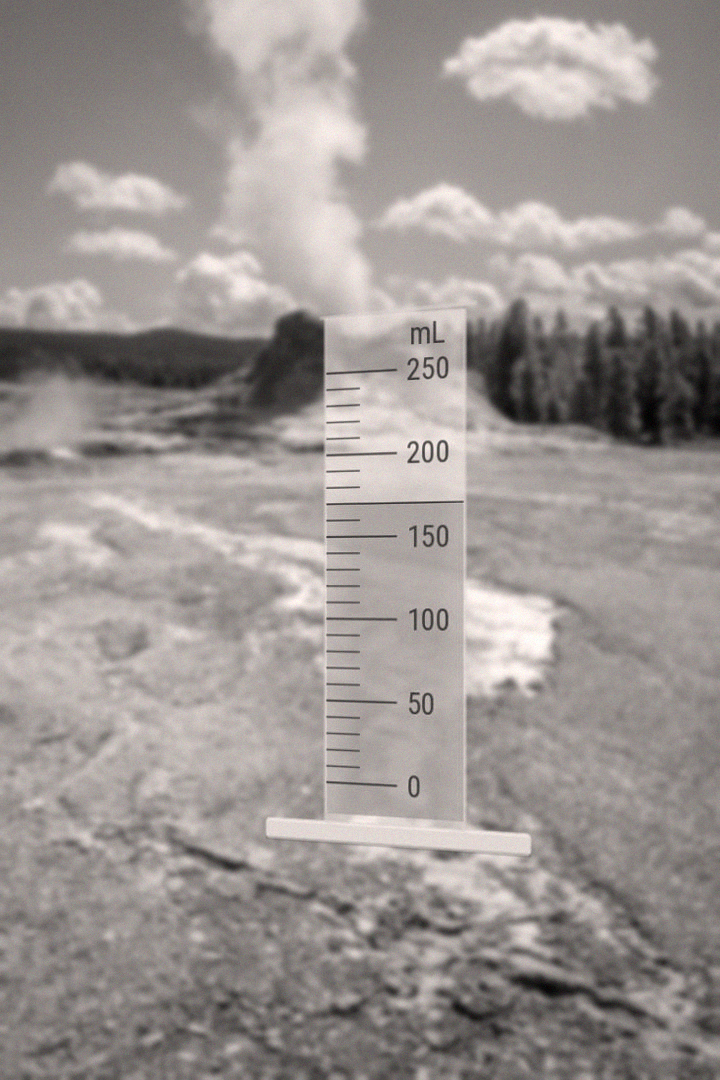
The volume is 170 (mL)
